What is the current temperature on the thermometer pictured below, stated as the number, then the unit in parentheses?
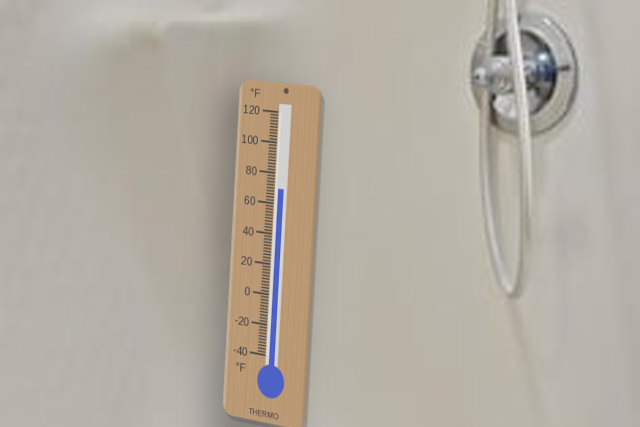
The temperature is 70 (°F)
